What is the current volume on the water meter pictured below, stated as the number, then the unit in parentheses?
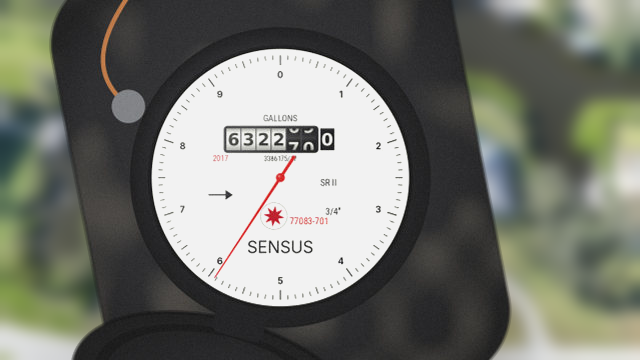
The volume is 6322695.9 (gal)
